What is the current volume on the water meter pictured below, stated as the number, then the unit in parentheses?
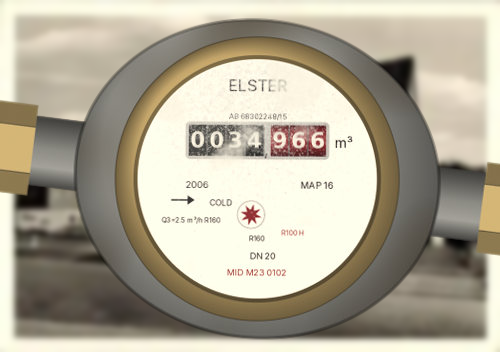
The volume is 34.966 (m³)
